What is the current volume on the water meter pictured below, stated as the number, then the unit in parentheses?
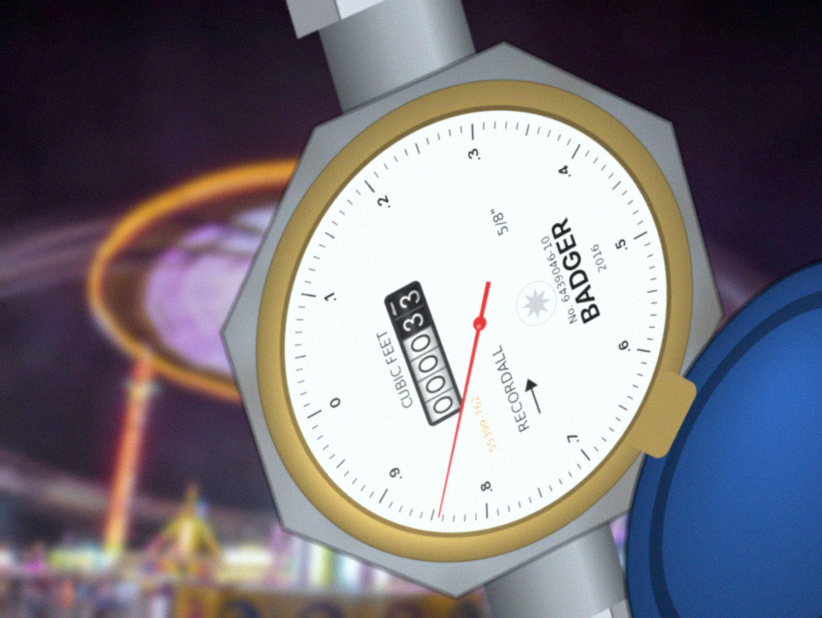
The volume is 32.84 (ft³)
